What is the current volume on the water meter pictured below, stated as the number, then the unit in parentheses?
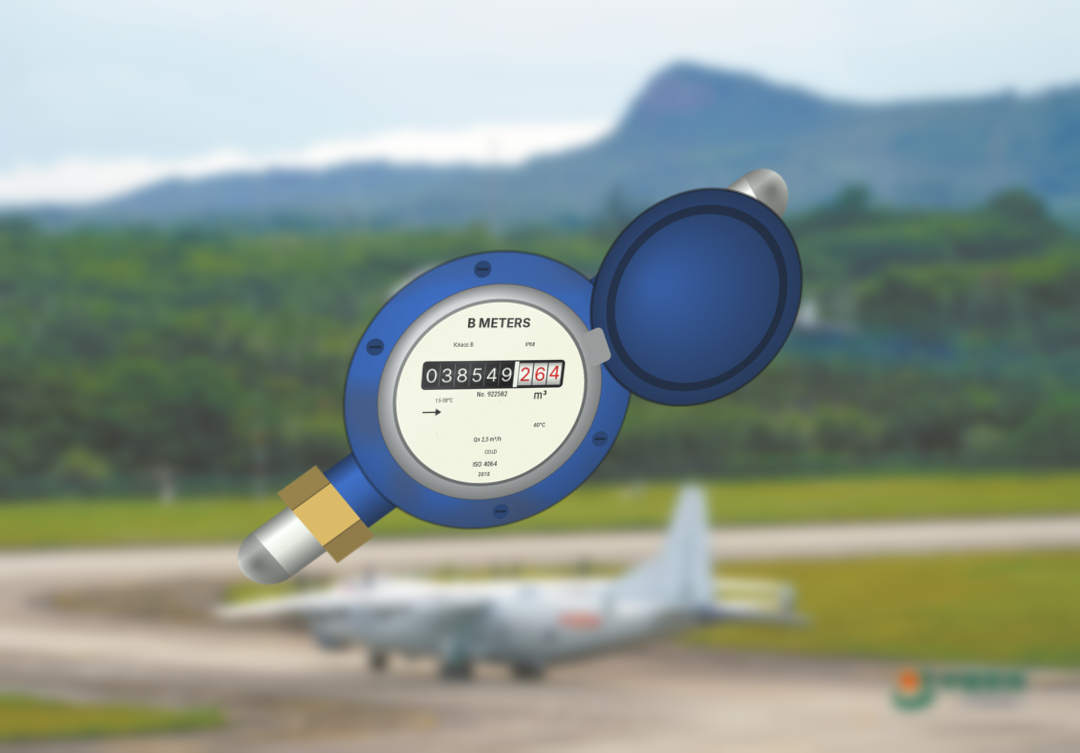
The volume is 38549.264 (m³)
